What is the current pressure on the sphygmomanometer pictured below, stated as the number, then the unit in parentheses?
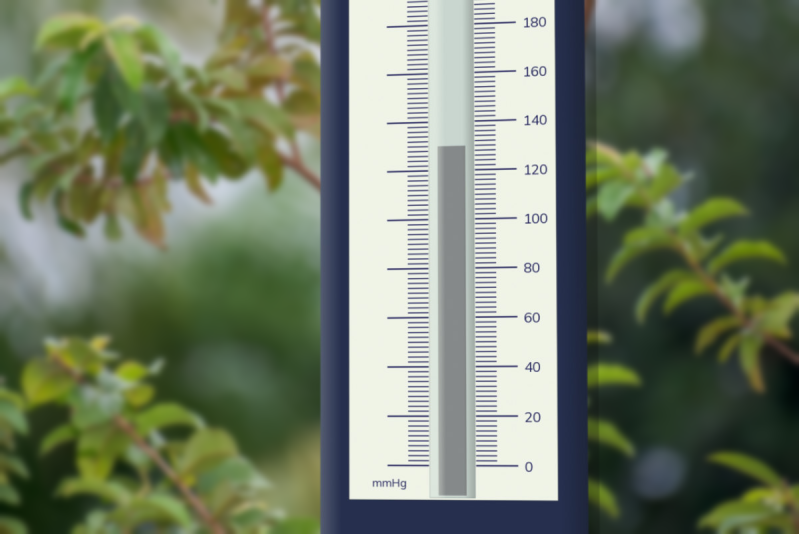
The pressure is 130 (mmHg)
